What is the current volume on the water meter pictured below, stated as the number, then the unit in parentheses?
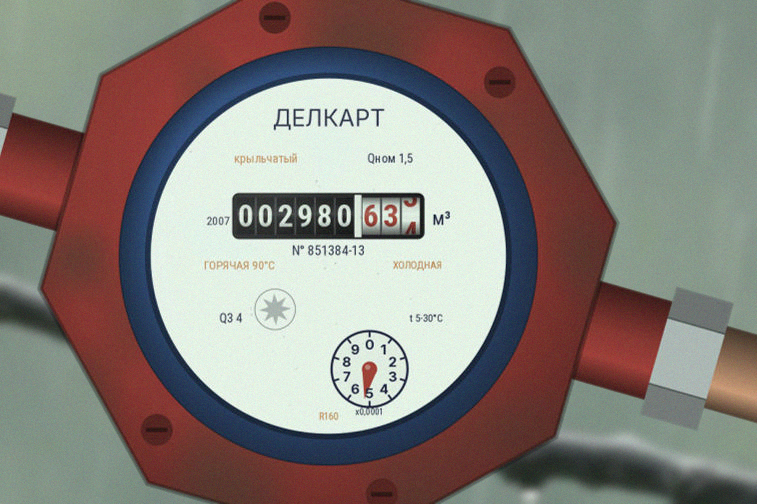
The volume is 2980.6335 (m³)
